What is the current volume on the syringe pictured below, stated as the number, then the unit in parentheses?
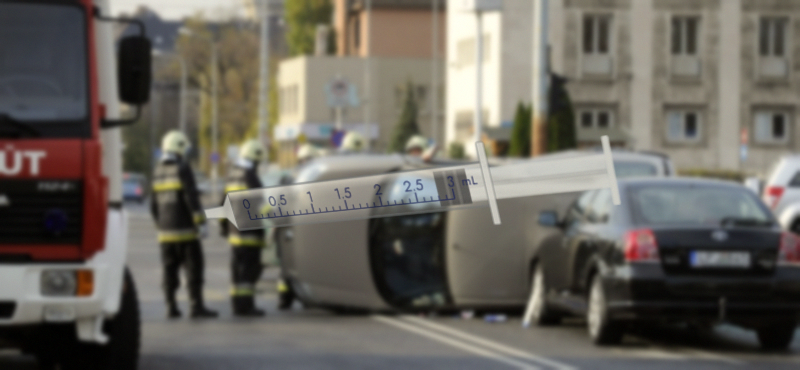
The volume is 2.8 (mL)
